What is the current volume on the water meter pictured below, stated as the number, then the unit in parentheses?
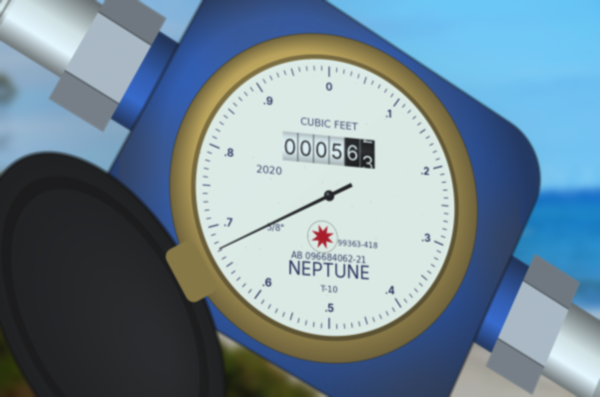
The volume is 562.67 (ft³)
